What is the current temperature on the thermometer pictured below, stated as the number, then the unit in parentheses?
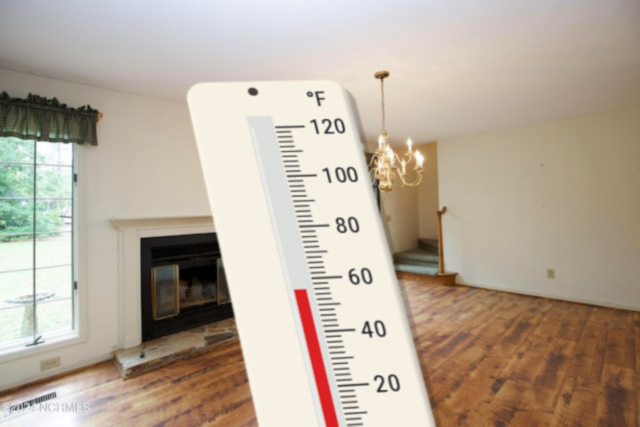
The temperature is 56 (°F)
